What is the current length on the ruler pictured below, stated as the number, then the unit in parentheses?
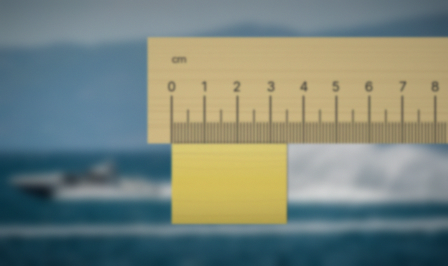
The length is 3.5 (cm)
